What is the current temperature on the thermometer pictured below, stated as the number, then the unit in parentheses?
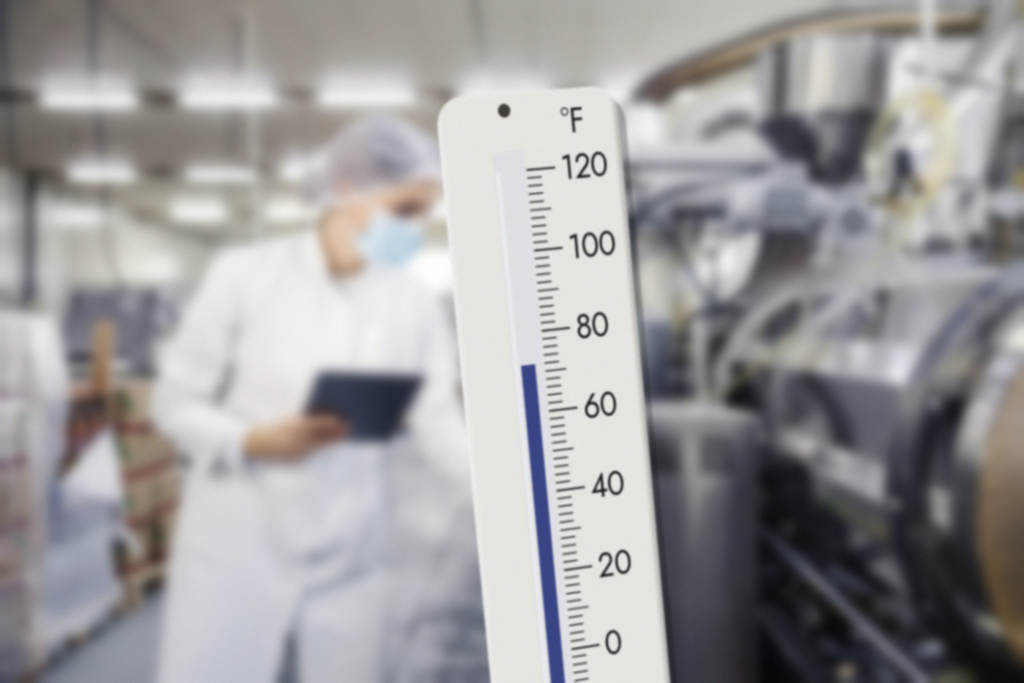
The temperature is 72 (°F)
